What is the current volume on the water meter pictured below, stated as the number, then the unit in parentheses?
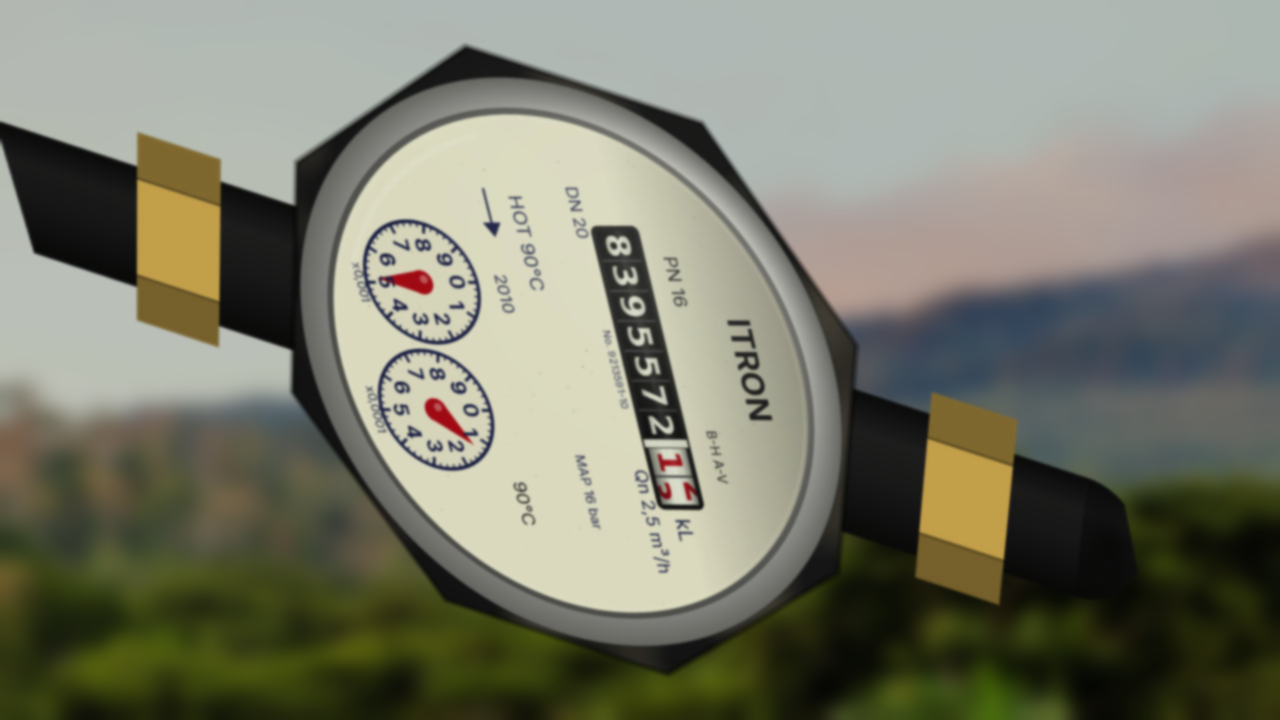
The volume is 8395572.1251 (kL)
